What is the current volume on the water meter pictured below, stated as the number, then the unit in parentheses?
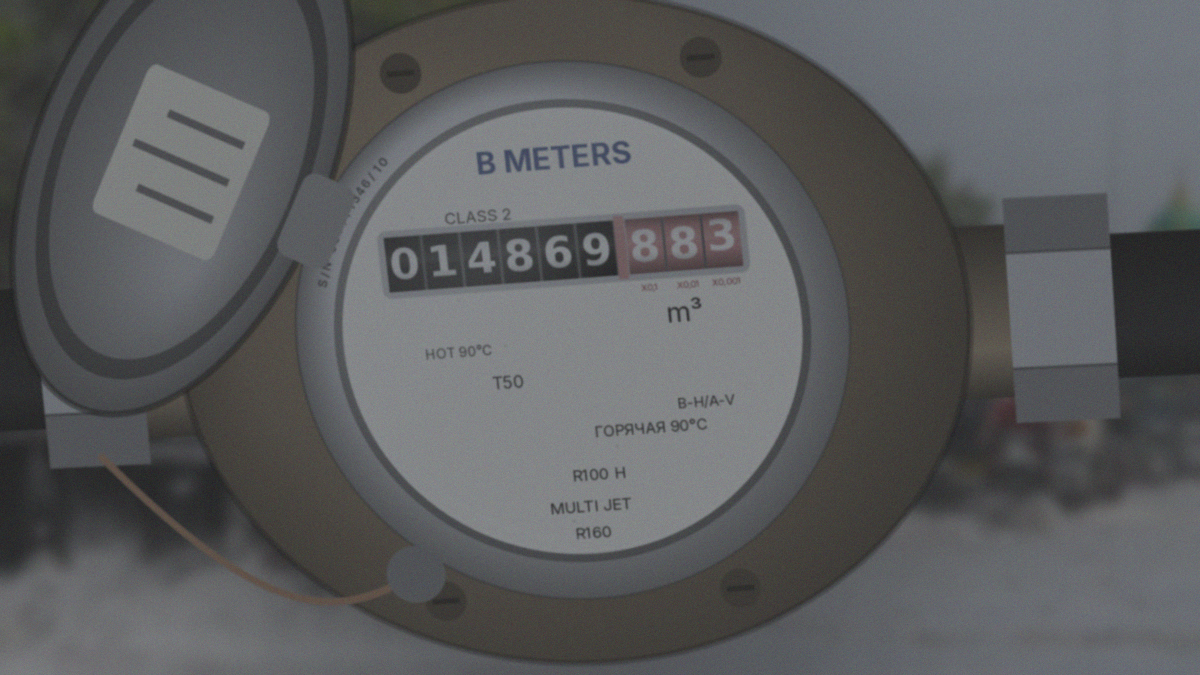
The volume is 14869.883 (m³)
